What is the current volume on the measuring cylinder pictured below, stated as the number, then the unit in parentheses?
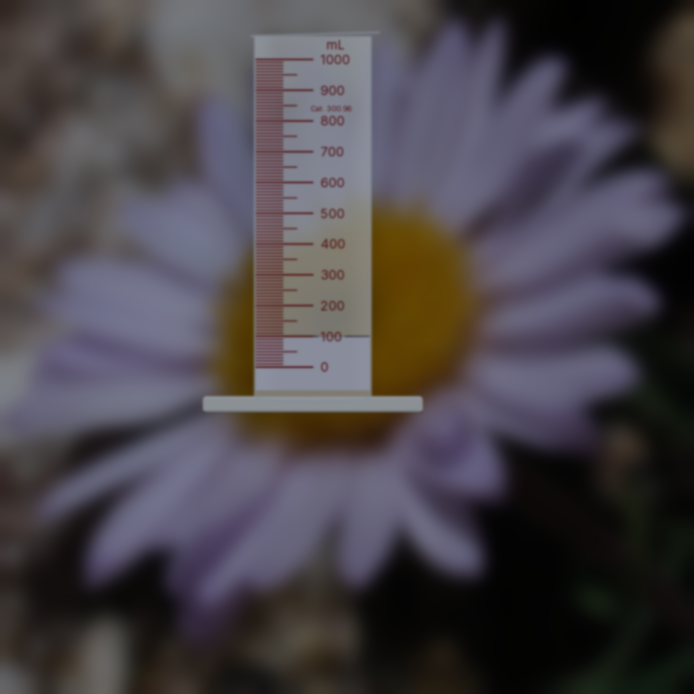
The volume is 100 (mL)
